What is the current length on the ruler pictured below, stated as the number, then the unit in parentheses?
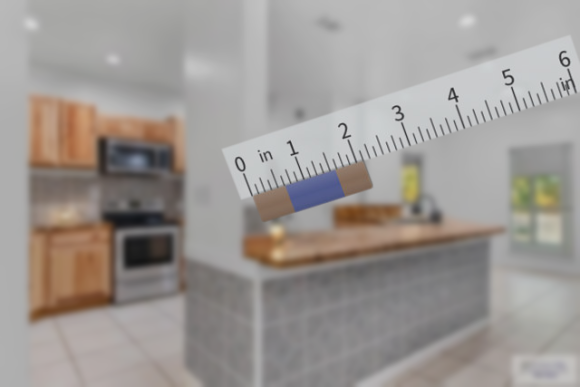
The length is 2.125 (in)
